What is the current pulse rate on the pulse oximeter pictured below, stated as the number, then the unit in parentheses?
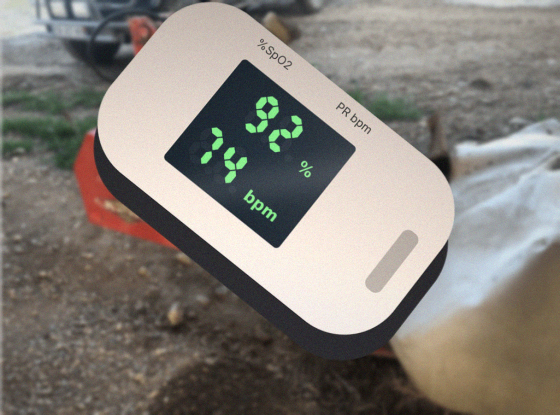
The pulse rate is 74 (bpm)
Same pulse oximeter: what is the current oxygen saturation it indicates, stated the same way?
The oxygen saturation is 92 (%)
